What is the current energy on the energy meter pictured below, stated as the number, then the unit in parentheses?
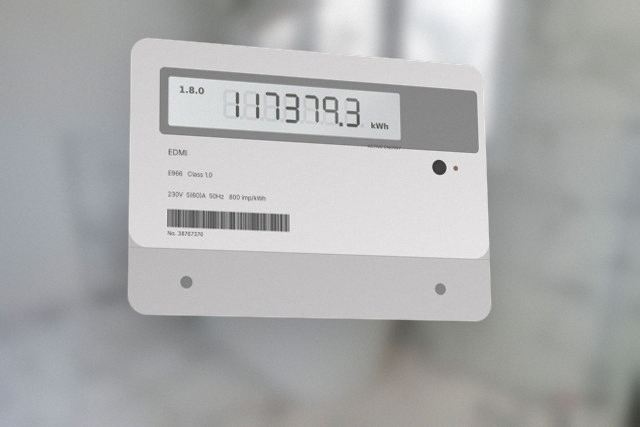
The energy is 117379.3 (kWh)
